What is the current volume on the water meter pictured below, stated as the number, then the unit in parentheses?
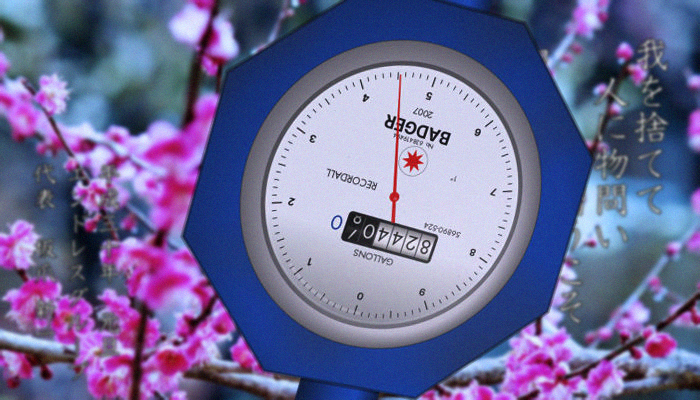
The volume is 8244074.5 (gal)
